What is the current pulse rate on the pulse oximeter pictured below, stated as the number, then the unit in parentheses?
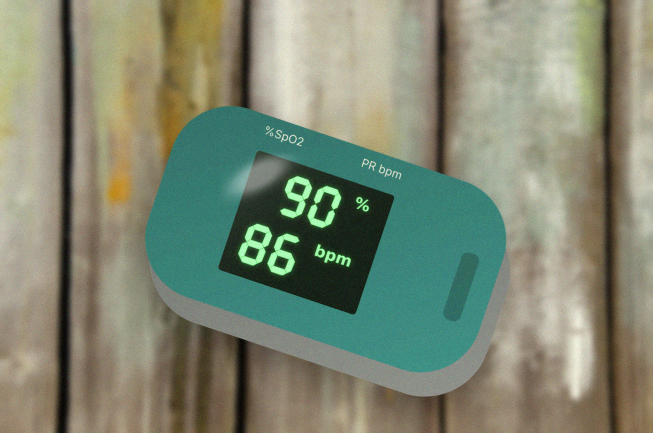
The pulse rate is 86 (bpm)
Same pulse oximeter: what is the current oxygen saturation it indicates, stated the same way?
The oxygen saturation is 90 (%)
